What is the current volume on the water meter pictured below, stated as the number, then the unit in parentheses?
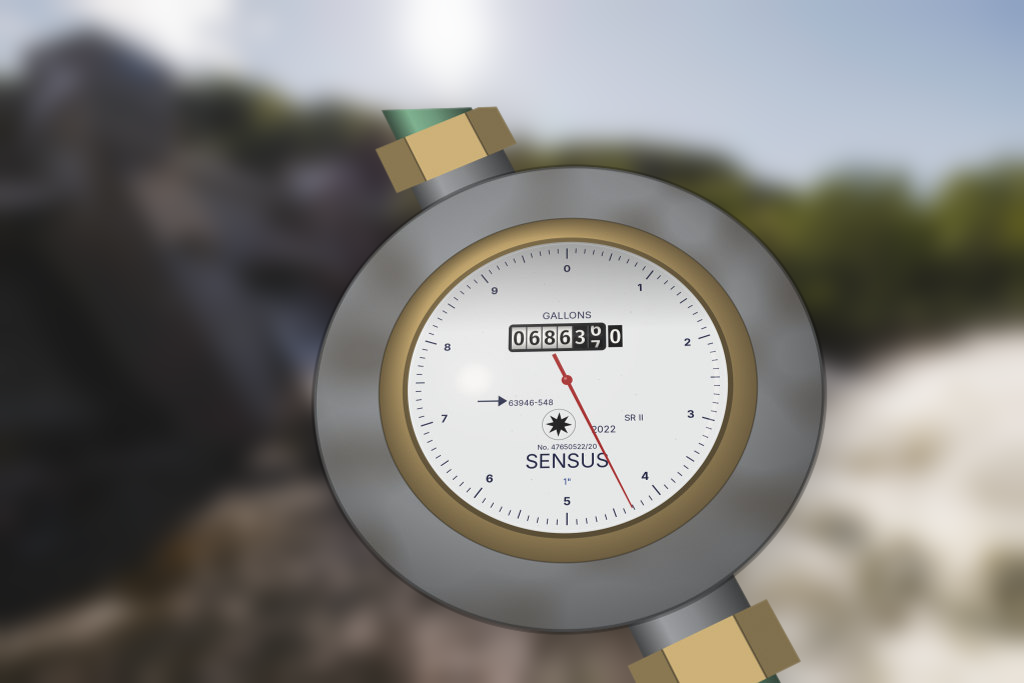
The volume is 686364.3 (gal)
